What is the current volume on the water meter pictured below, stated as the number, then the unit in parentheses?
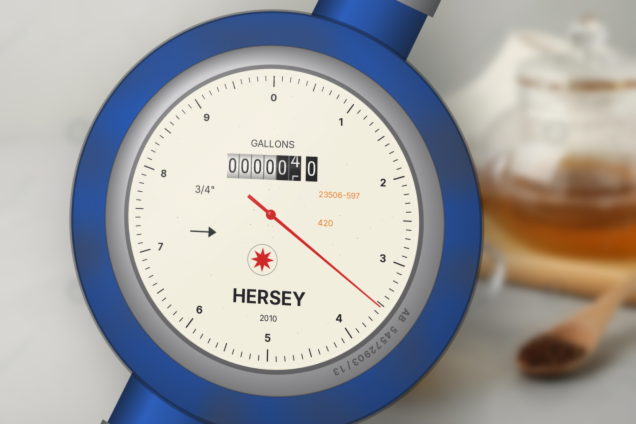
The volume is 43.5 (gal)
